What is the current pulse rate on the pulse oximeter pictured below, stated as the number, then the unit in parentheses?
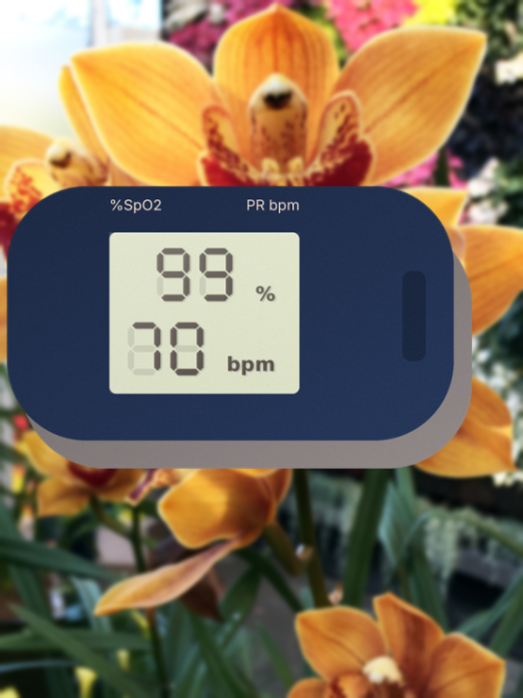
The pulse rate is 70 (bpm)
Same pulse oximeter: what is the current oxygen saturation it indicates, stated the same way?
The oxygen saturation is 99 (%)
